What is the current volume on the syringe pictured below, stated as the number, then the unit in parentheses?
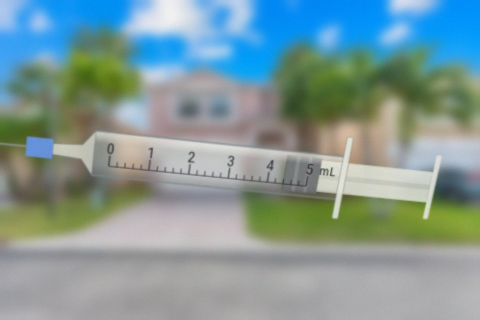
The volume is 4.4 (mL)
